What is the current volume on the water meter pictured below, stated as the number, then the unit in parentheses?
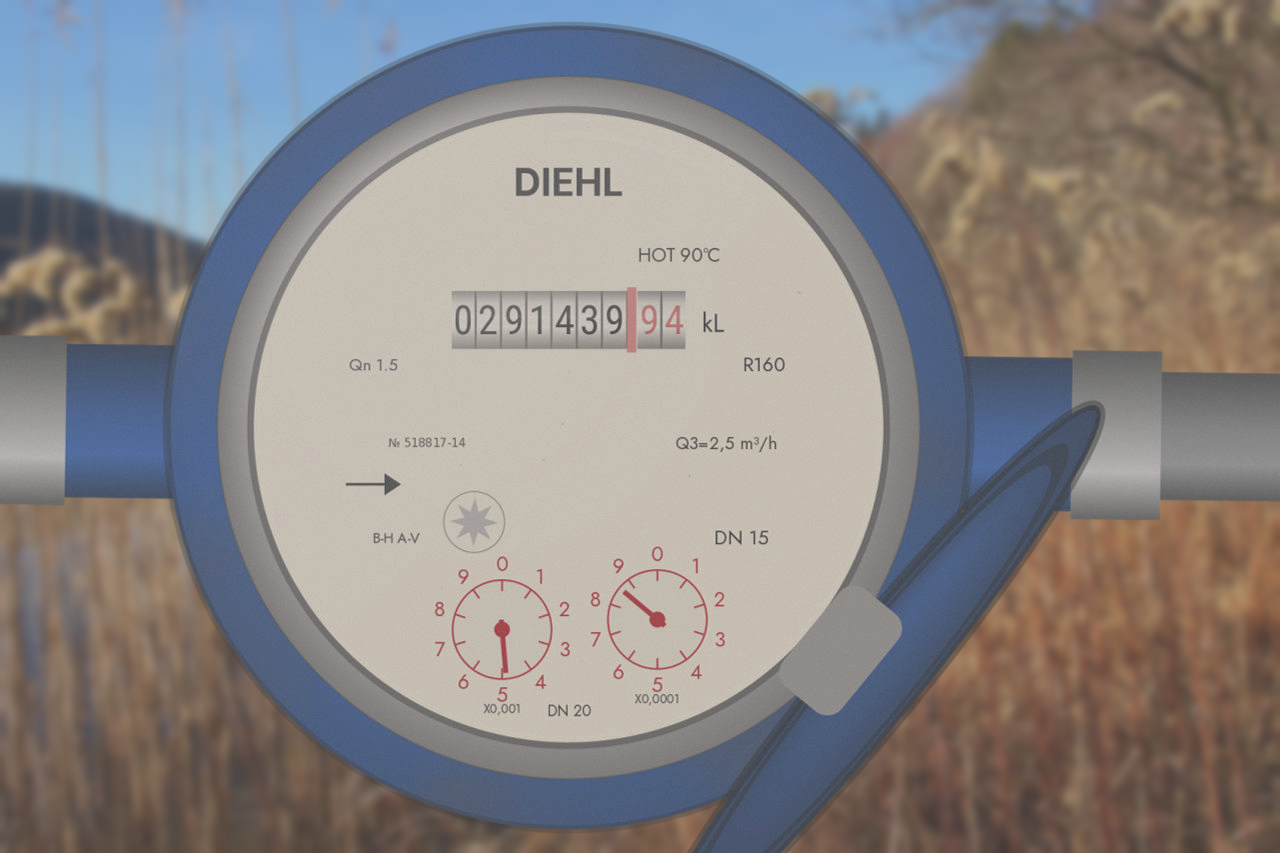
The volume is 291439.9448 (kL)
